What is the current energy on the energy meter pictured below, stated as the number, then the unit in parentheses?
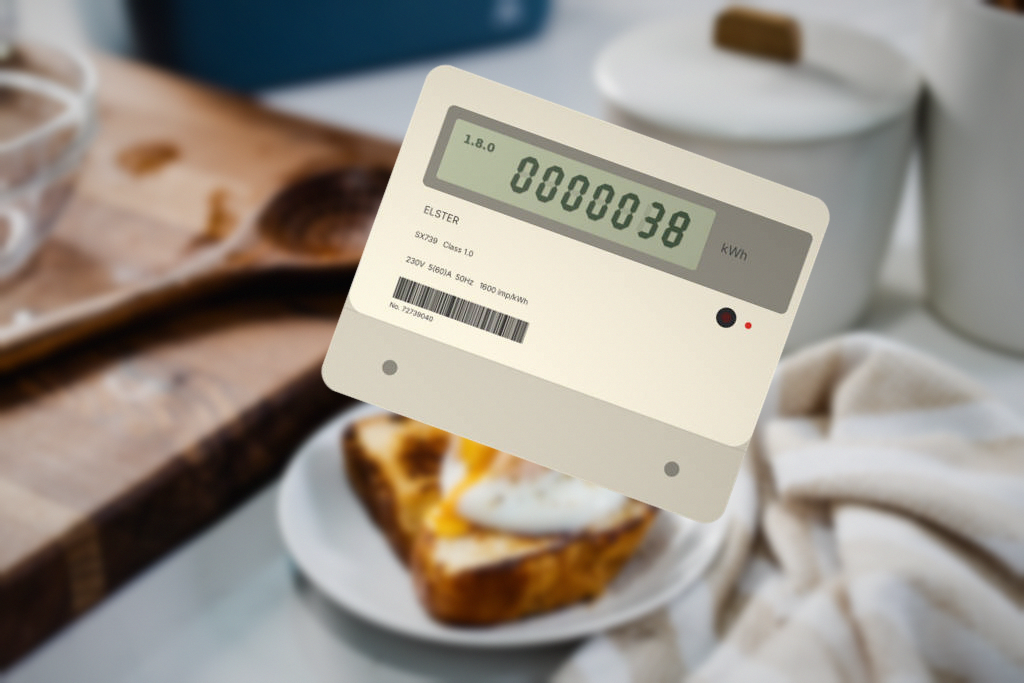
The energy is 38 (kWh)
